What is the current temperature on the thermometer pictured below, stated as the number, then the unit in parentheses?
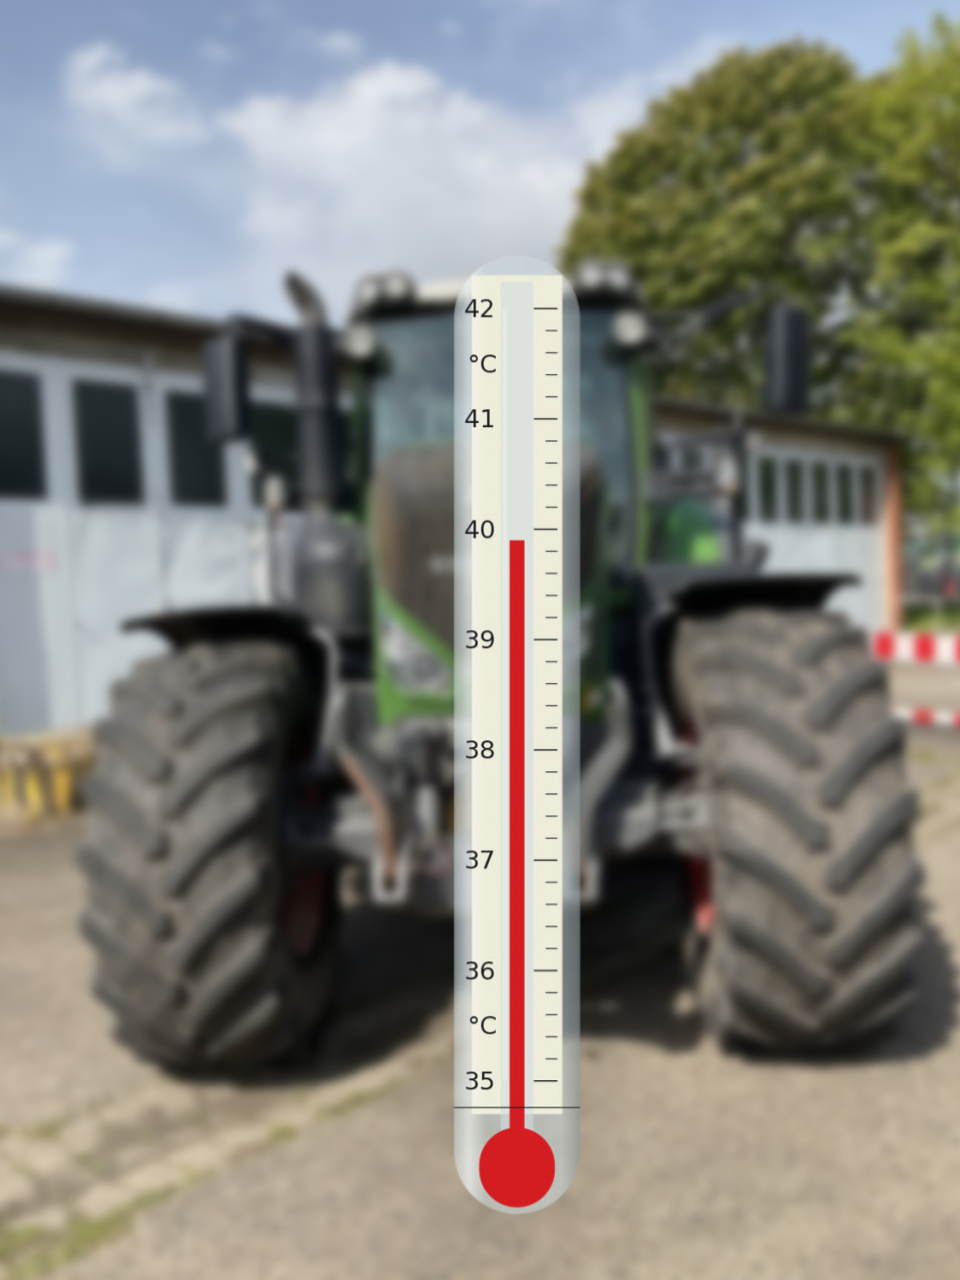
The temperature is 39.9 (°C)
